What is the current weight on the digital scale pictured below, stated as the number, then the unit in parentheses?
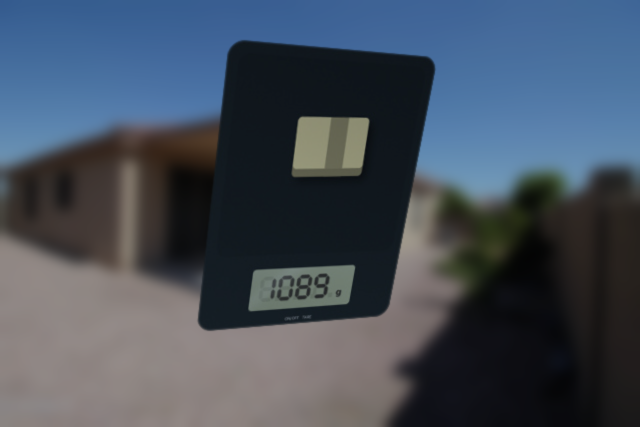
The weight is 1089 (g)
